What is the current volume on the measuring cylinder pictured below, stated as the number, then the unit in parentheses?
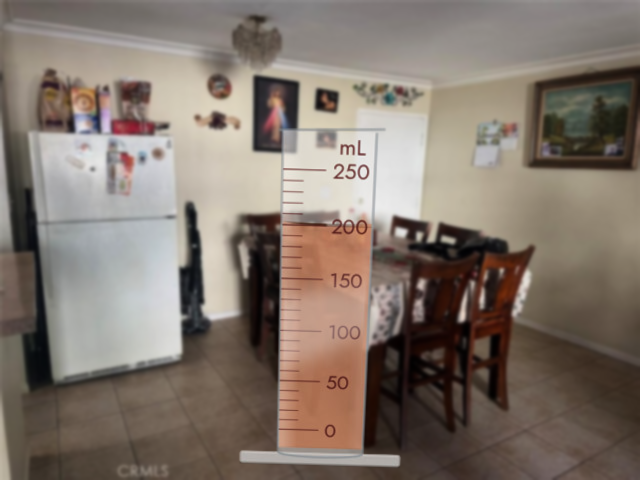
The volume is 200 (mL)
